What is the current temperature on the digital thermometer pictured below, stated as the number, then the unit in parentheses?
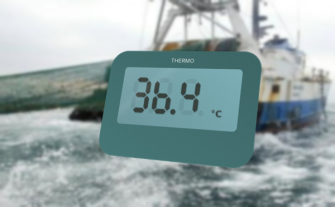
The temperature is 36.4 (°C)
